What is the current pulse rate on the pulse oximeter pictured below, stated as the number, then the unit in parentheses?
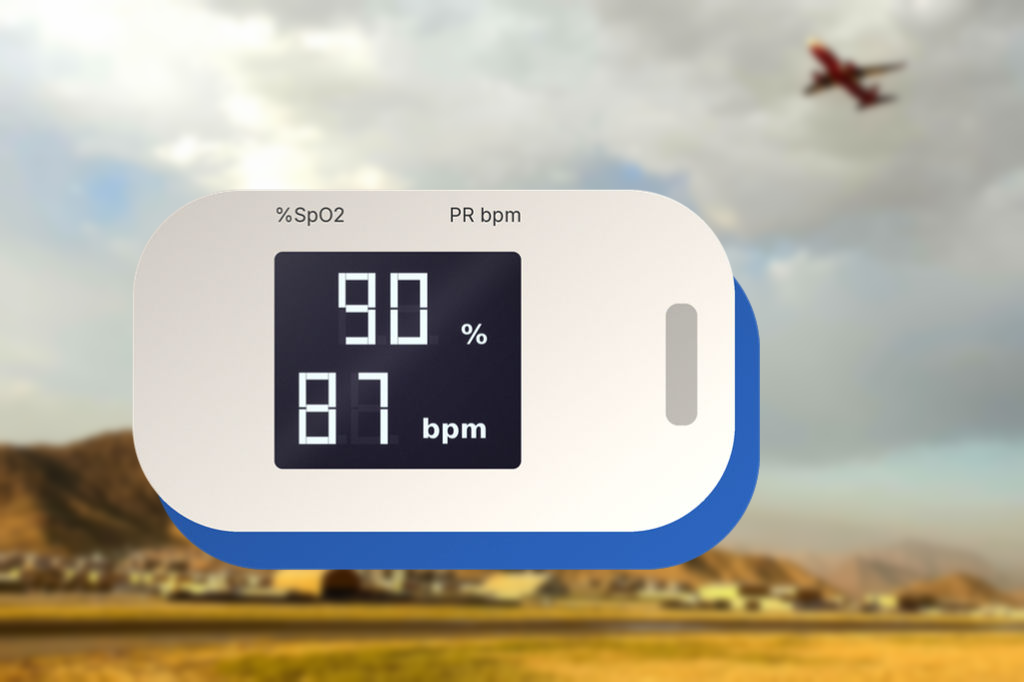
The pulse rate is 87 (bpm)
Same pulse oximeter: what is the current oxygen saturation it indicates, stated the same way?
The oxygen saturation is 90 (%)
